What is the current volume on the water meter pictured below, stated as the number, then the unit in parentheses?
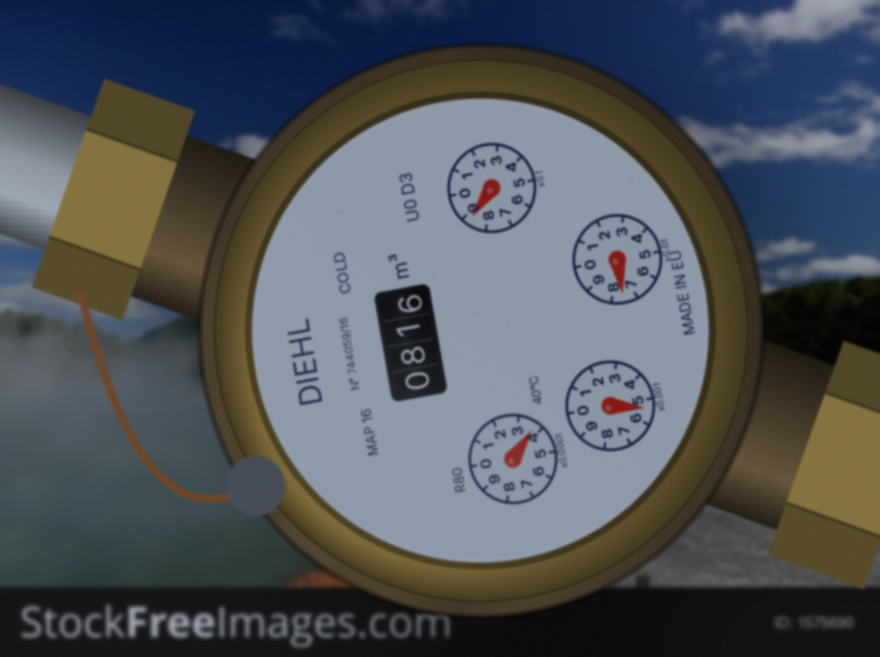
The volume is 815.8753 (m³)
